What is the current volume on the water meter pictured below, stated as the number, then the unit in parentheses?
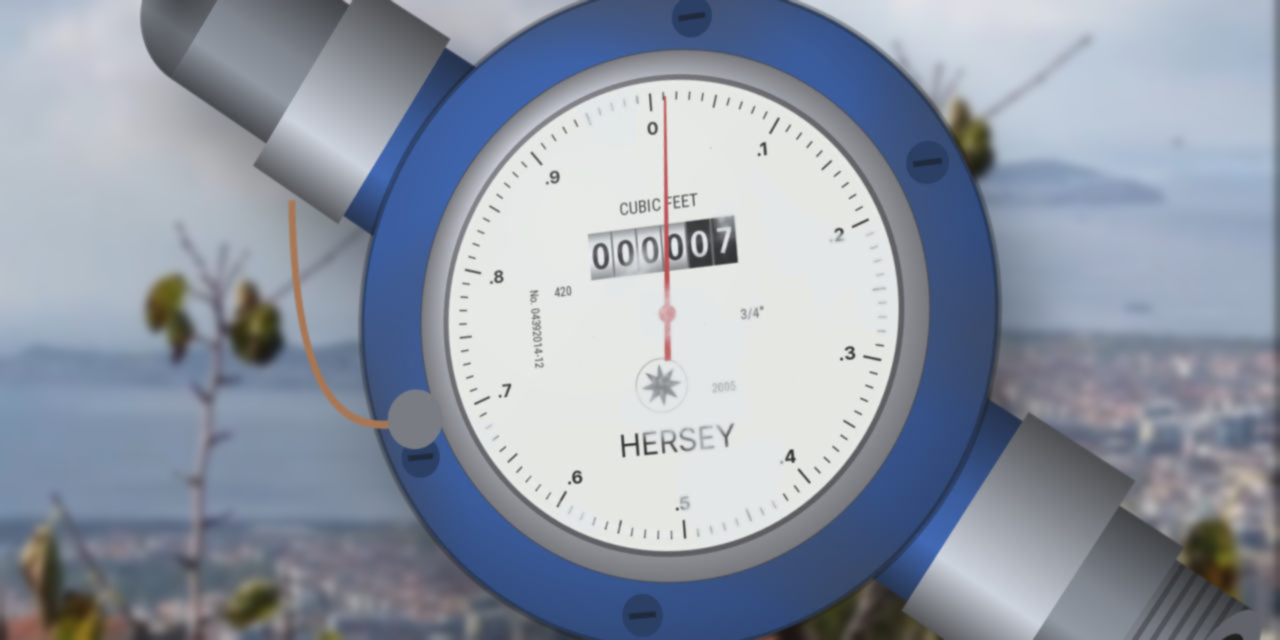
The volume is 7.01 (ft³)
